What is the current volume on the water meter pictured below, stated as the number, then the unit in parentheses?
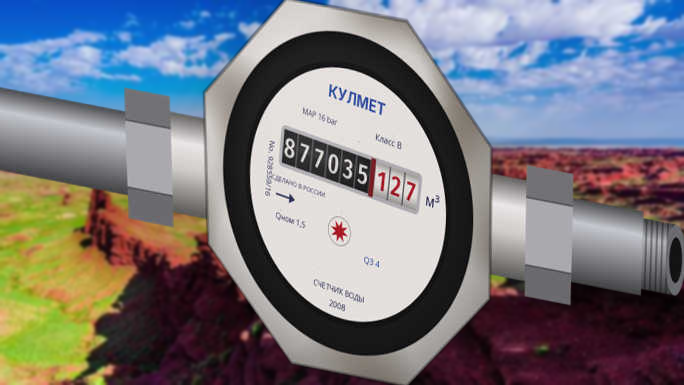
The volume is 877035.127 (m³)
